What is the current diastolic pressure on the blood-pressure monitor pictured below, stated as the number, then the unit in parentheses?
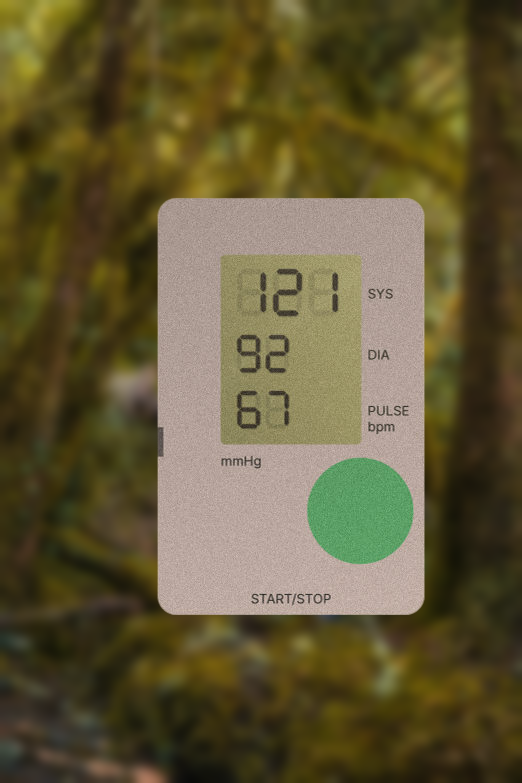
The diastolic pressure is 92 (mmHg)
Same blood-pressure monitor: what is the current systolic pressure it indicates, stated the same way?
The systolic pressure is 121 (mmHg)
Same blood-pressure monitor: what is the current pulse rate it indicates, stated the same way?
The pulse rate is 67 (bpm)
